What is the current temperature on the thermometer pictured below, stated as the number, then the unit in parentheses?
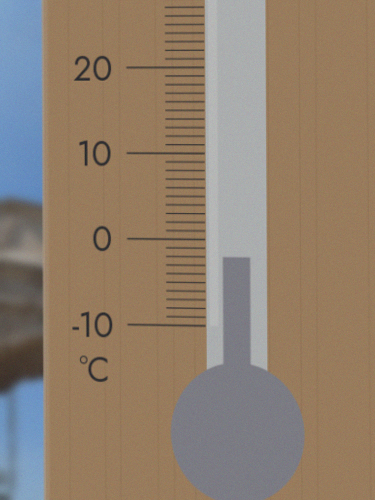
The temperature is -2 (°C)
